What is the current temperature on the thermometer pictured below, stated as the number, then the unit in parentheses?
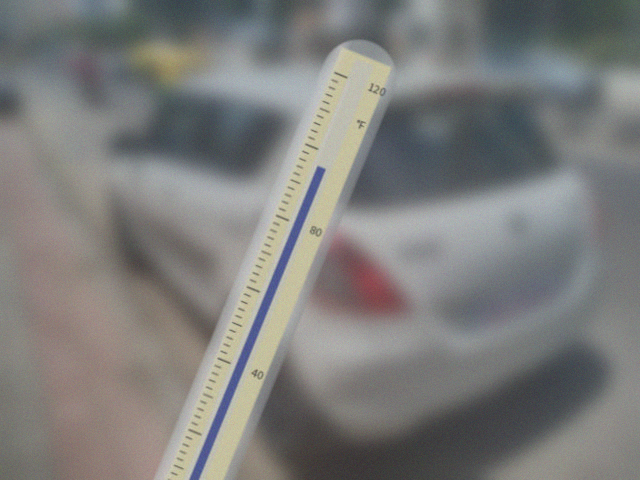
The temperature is 96 (°F)
